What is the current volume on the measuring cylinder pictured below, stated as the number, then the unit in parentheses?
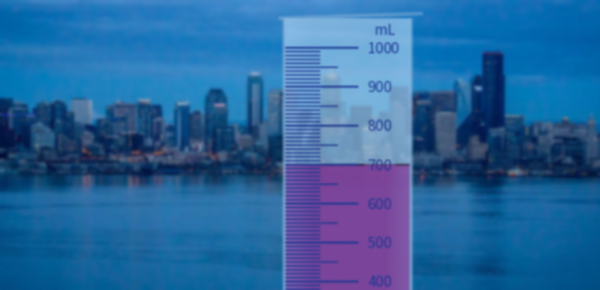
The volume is 700 (mL)
